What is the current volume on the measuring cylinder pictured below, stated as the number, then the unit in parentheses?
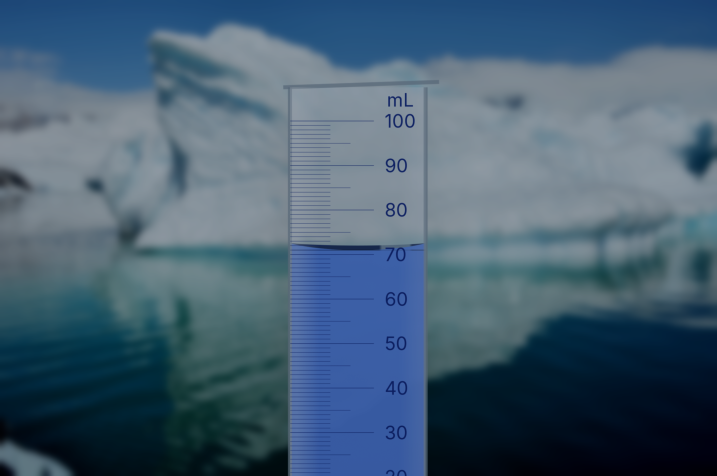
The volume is 71 (mL)
